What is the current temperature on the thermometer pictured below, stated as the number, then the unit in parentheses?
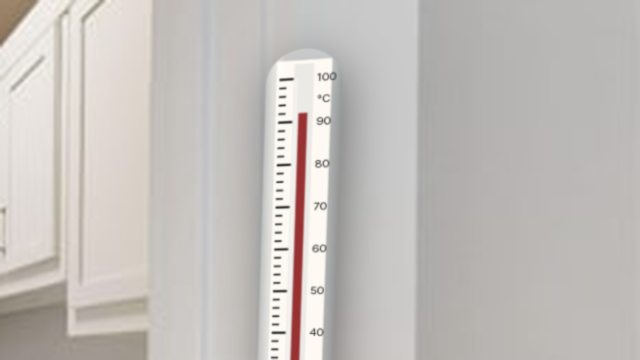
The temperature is 92 (°C)
